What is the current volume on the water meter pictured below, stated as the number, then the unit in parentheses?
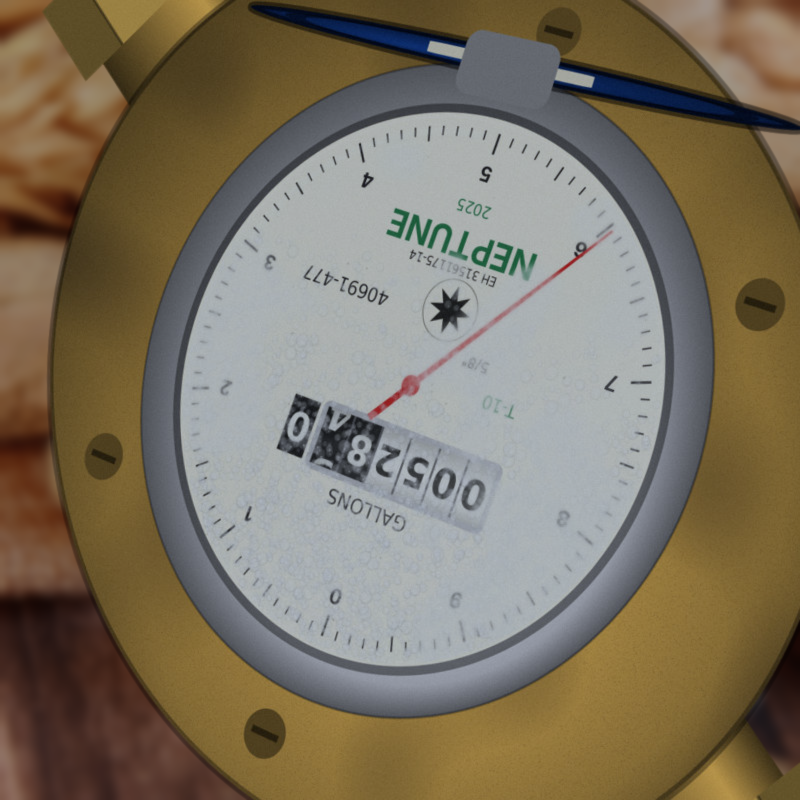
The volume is 52836.0 (gal)
